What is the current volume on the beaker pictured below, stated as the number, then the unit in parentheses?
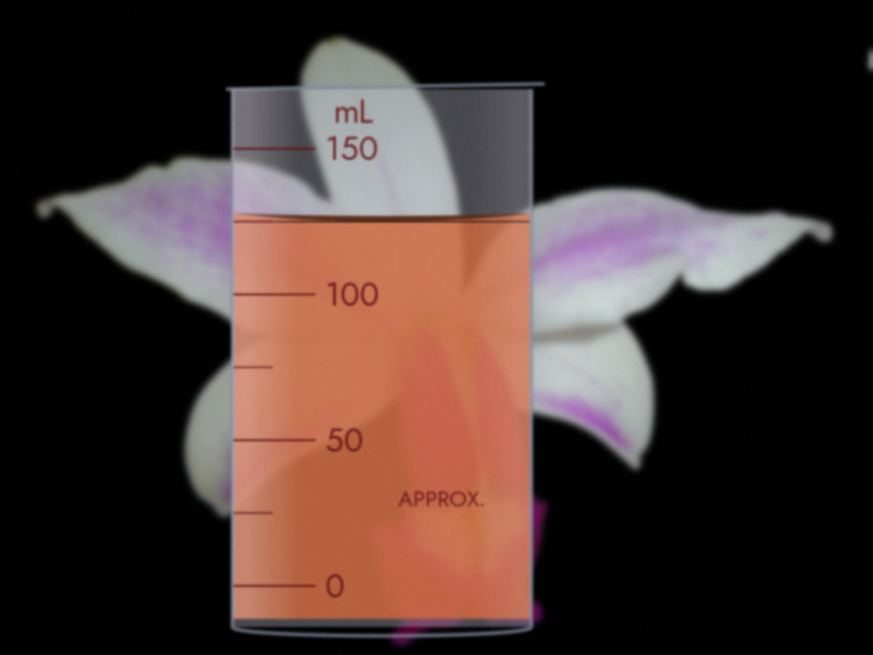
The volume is 125 (mL)
